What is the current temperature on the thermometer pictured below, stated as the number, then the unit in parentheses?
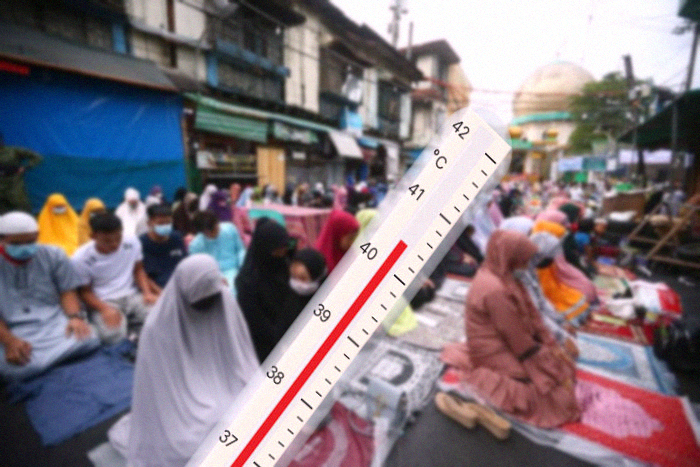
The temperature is 40.4 (°C)
